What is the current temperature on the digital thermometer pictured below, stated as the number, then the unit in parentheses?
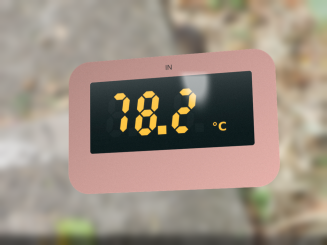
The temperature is 78.2 (°C)
